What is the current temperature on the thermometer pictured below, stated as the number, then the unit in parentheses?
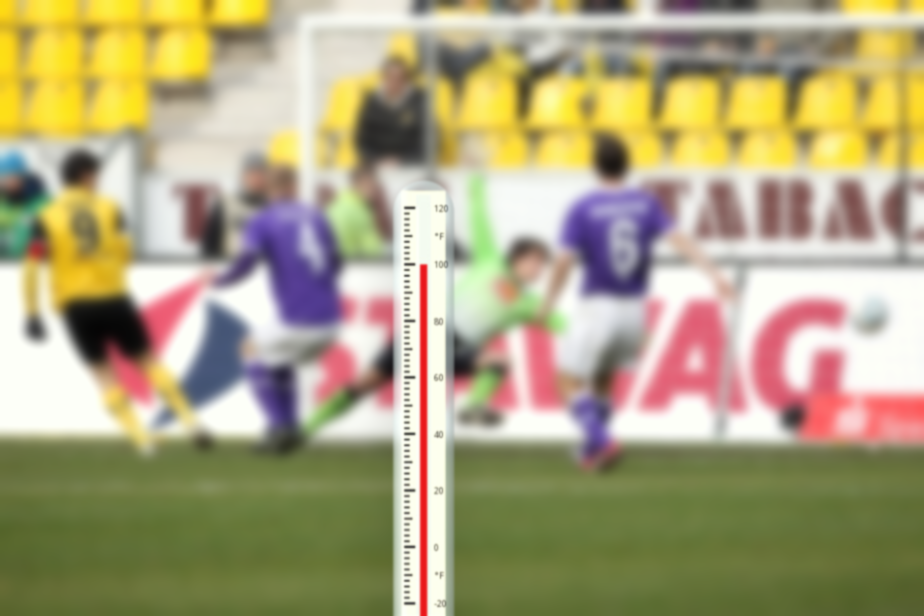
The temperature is 100 (°F)
